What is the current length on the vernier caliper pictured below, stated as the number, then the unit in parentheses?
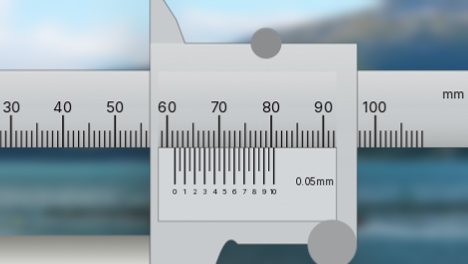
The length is 61.5 (mm)
